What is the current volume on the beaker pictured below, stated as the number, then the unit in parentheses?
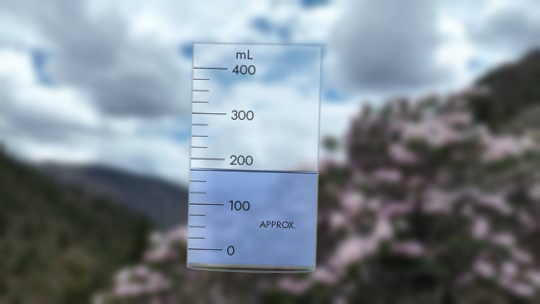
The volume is 175 (mL)
